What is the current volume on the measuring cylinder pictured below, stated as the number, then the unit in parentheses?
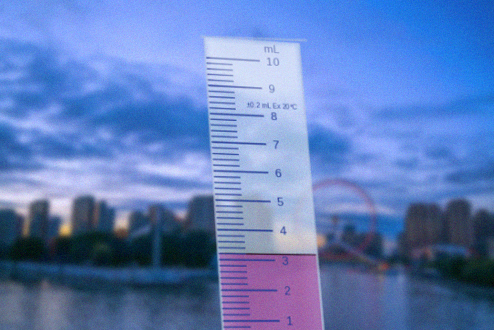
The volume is 3.2 (mL)
